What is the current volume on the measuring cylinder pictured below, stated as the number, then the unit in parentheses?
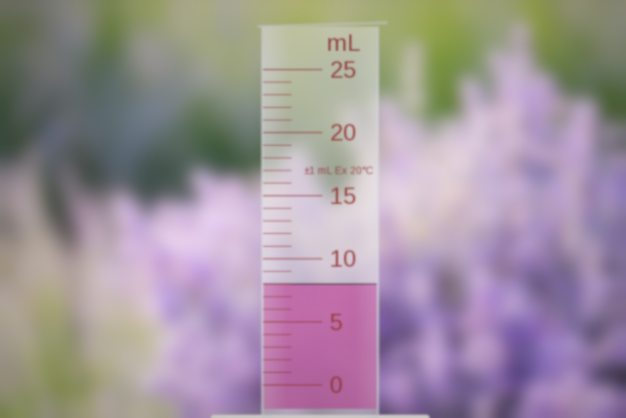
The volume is 8 (mL)
